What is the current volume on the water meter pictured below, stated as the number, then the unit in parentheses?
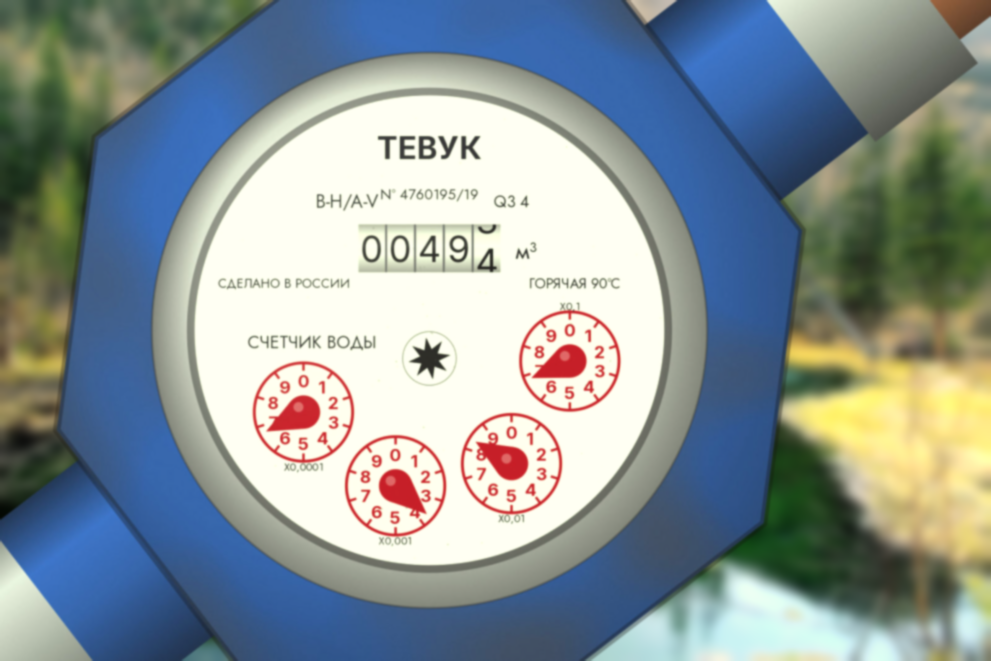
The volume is 493.6836 (m³)
